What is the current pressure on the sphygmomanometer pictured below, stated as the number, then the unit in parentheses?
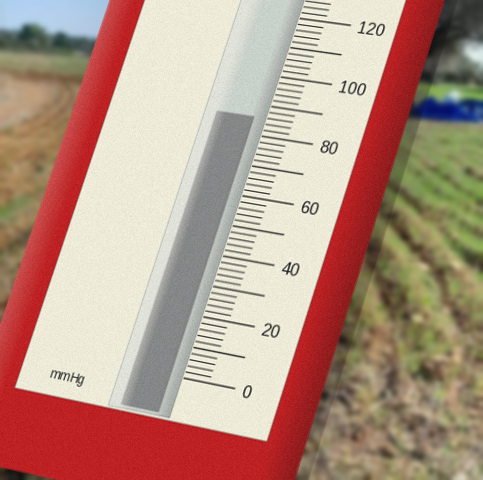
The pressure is 86 (mmHg)
